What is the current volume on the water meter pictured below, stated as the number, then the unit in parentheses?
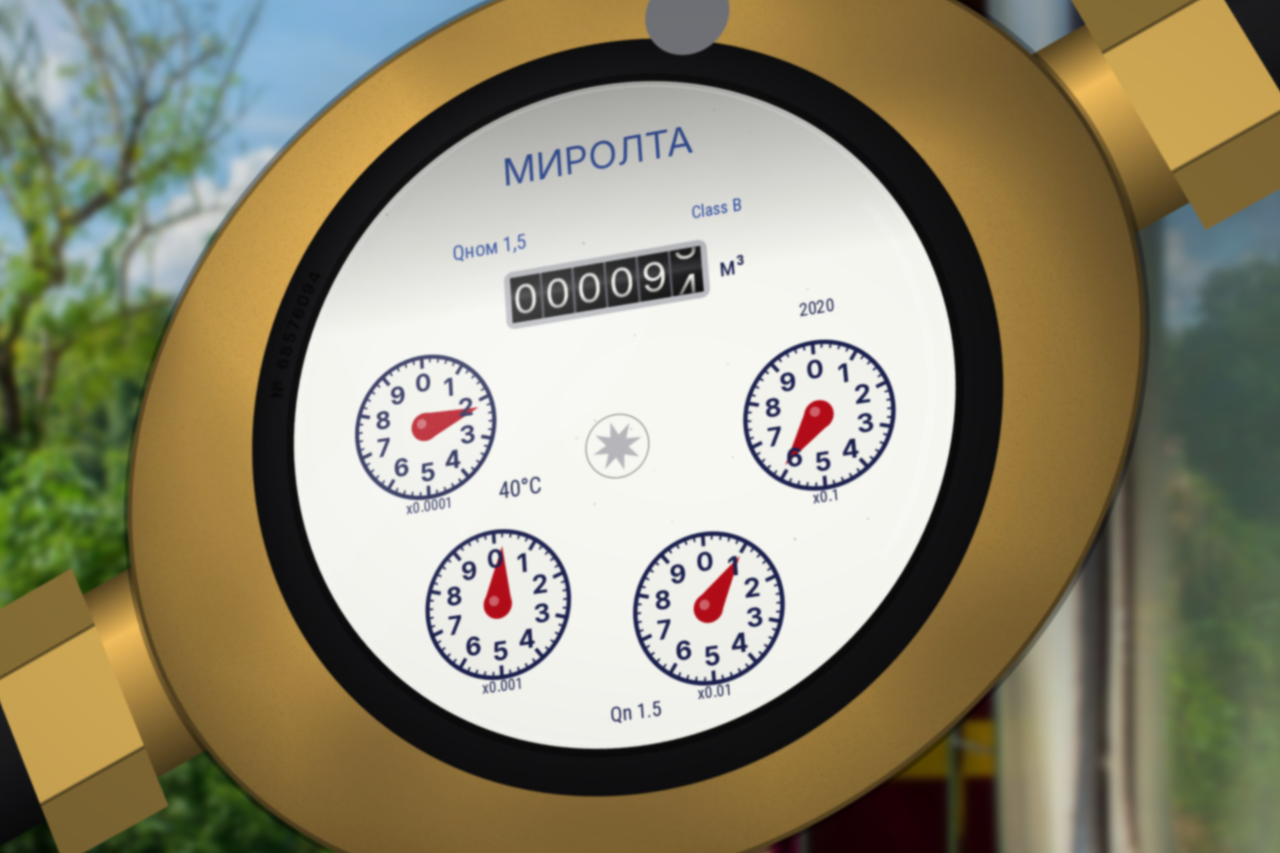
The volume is 93.6102 (m³)
